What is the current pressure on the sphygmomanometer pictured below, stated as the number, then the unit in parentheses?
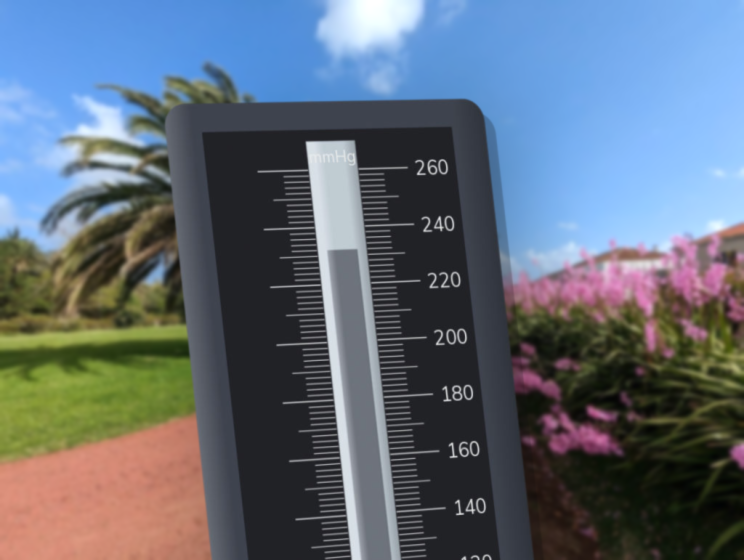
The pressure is 232 (mmHg)
